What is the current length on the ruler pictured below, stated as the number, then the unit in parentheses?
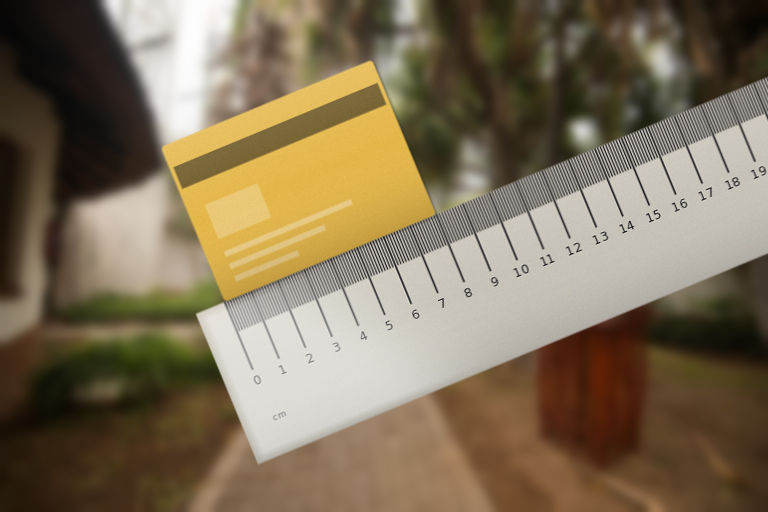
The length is 8 (cm)
